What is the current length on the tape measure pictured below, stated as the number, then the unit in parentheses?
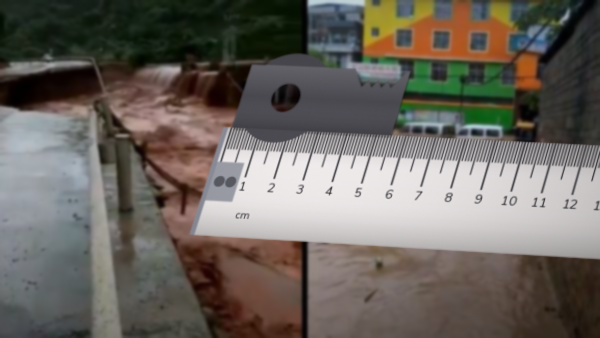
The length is 5.5 (cm)
